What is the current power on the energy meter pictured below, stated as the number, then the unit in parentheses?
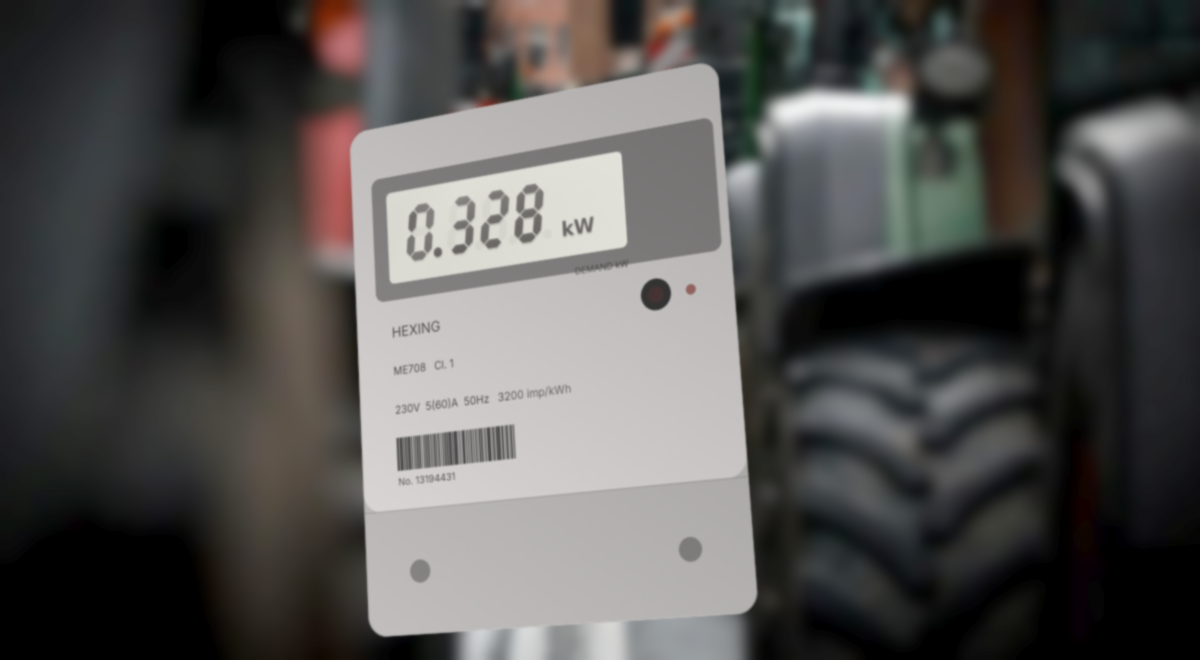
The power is 0.328 (kW)
